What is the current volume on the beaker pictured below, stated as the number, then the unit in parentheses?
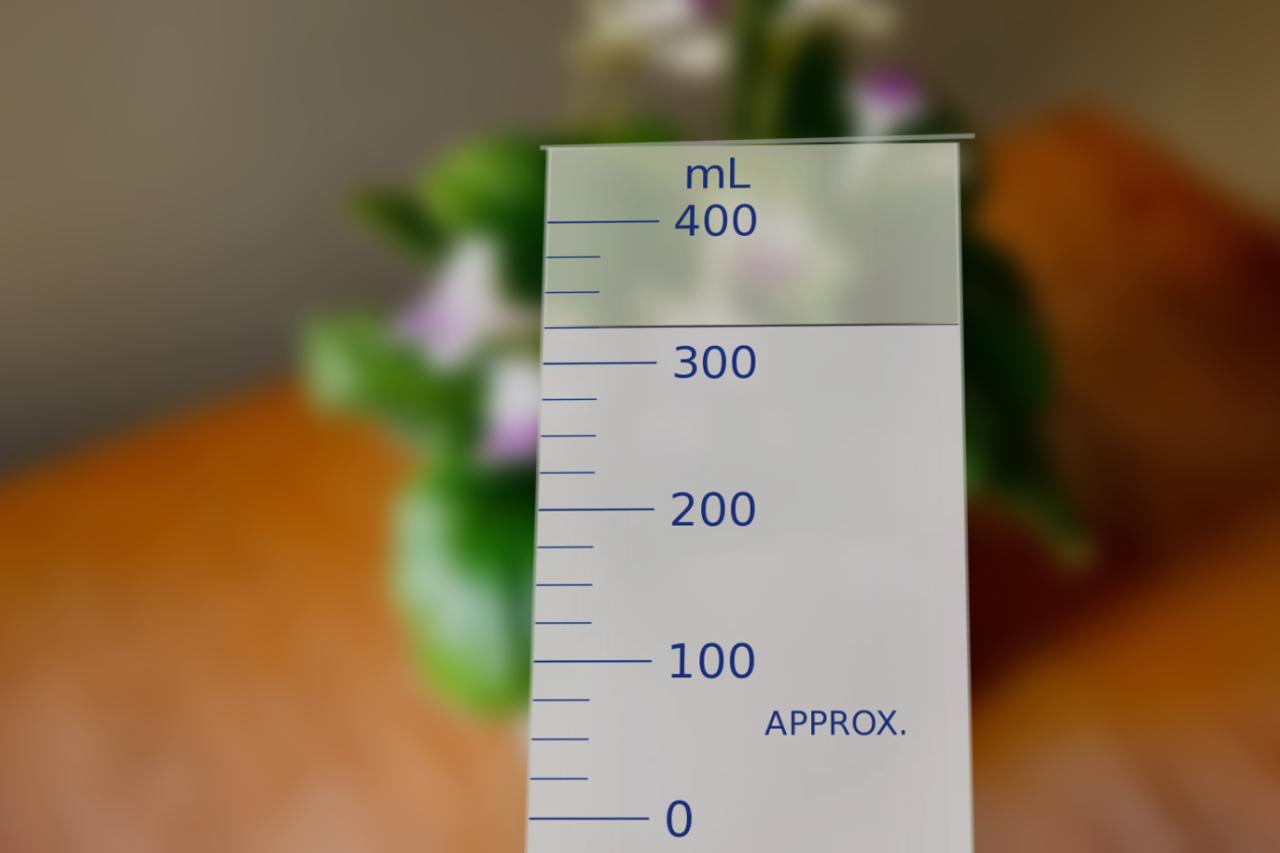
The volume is 325 (mL)
